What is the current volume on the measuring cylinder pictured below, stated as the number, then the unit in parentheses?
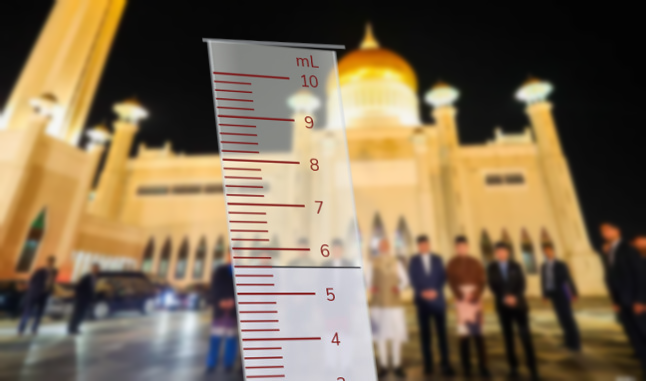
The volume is 5.6 (mL)
